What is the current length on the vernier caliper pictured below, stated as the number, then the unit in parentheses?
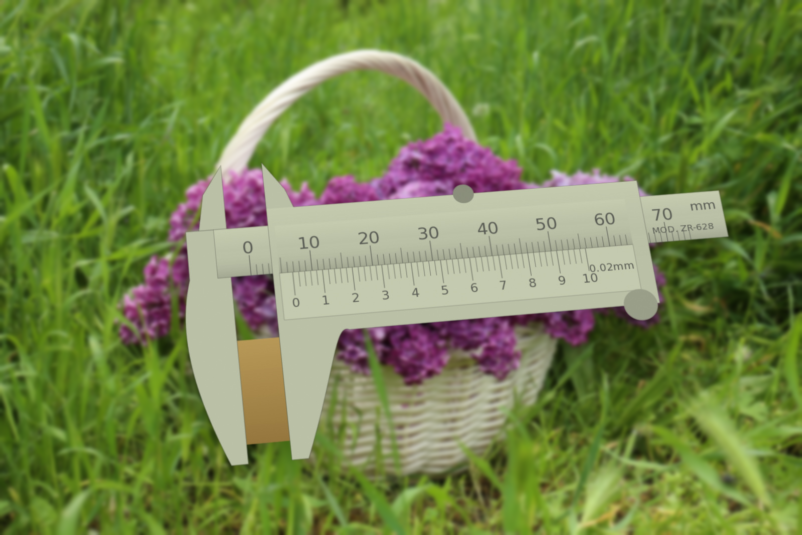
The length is 6.8 (mm)
